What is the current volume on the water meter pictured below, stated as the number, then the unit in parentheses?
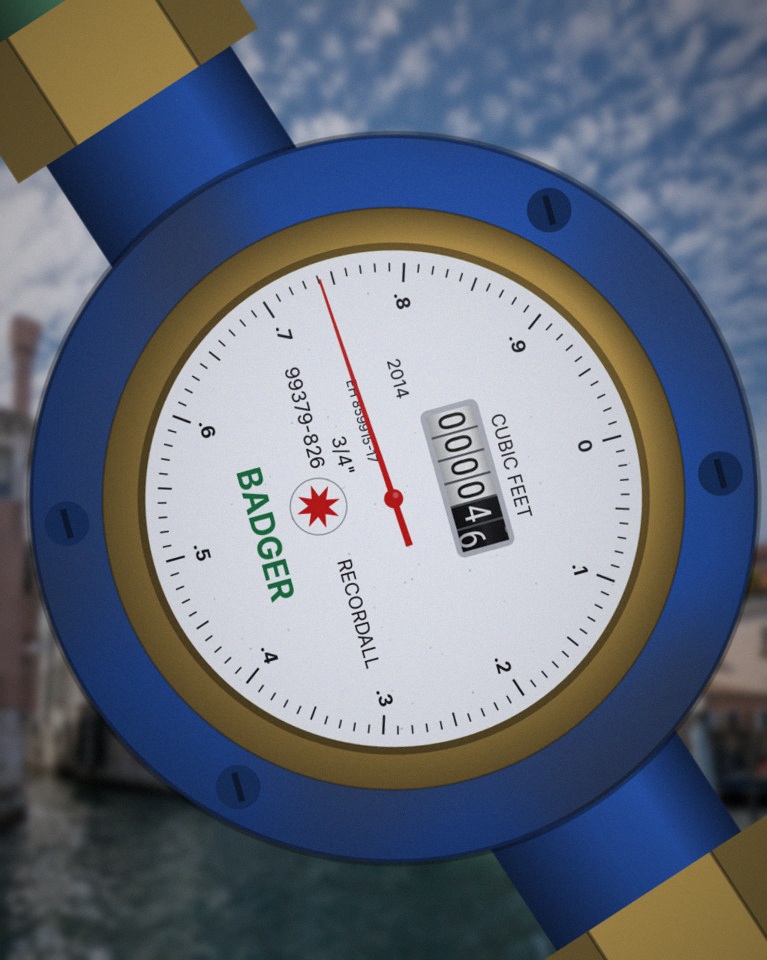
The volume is 45.74 (ft³)
